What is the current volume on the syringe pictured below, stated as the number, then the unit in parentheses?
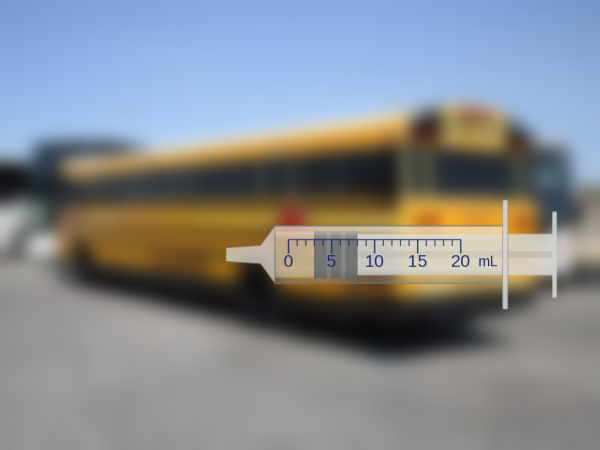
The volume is 3 (mL)
